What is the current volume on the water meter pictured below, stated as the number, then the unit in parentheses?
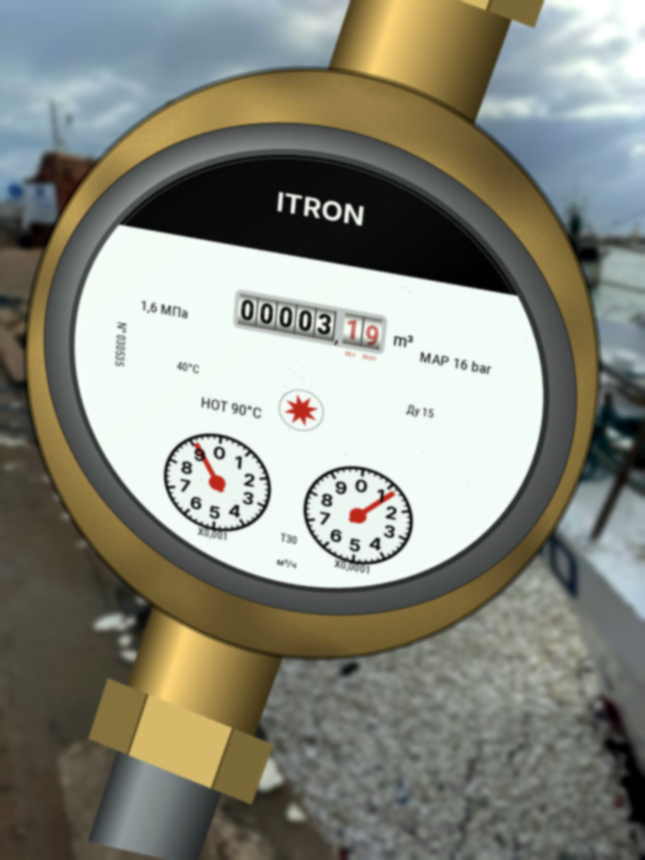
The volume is 3.1891 (m³)
